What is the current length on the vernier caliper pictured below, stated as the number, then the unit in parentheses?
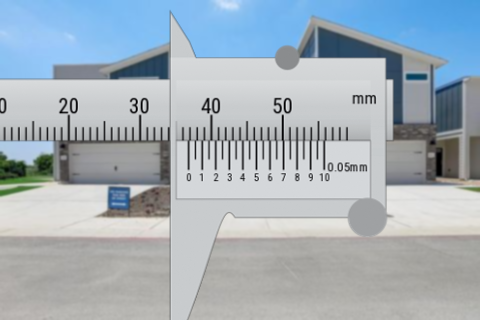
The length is 36.8 (mm)
